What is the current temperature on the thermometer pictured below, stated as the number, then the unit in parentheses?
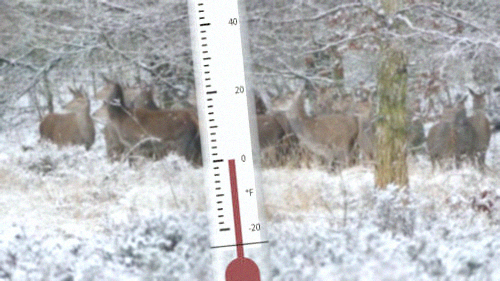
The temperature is 0 (°F)
